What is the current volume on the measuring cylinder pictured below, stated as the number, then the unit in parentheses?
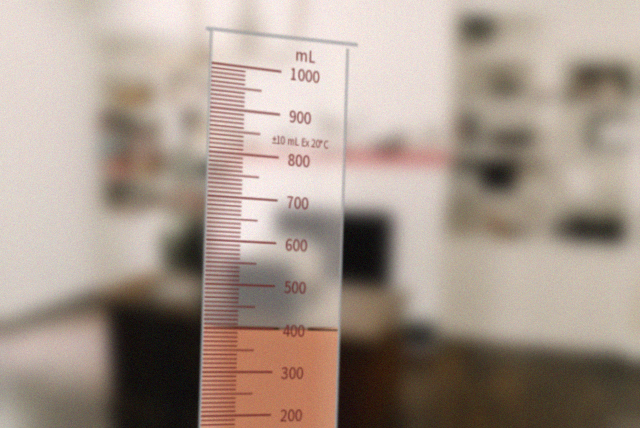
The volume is 400 (mL)
